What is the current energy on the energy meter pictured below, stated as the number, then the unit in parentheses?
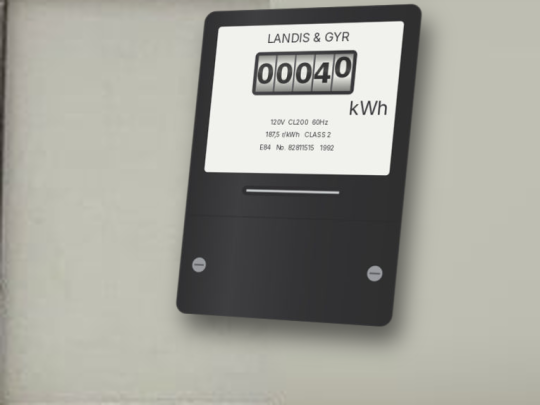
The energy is 40 (kWh)
